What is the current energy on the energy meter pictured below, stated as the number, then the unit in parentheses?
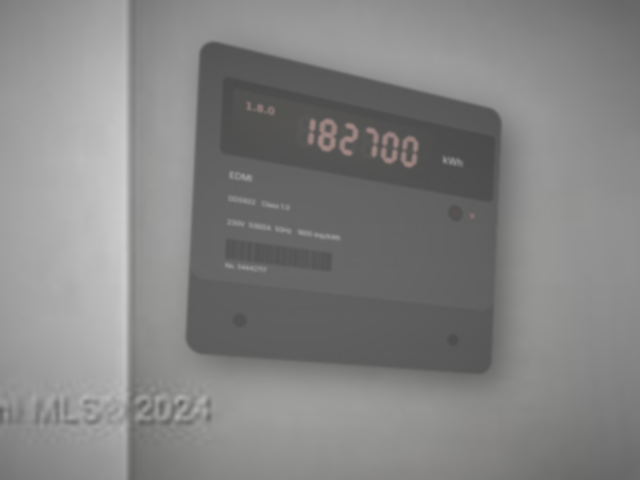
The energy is 182700 (kWh)
